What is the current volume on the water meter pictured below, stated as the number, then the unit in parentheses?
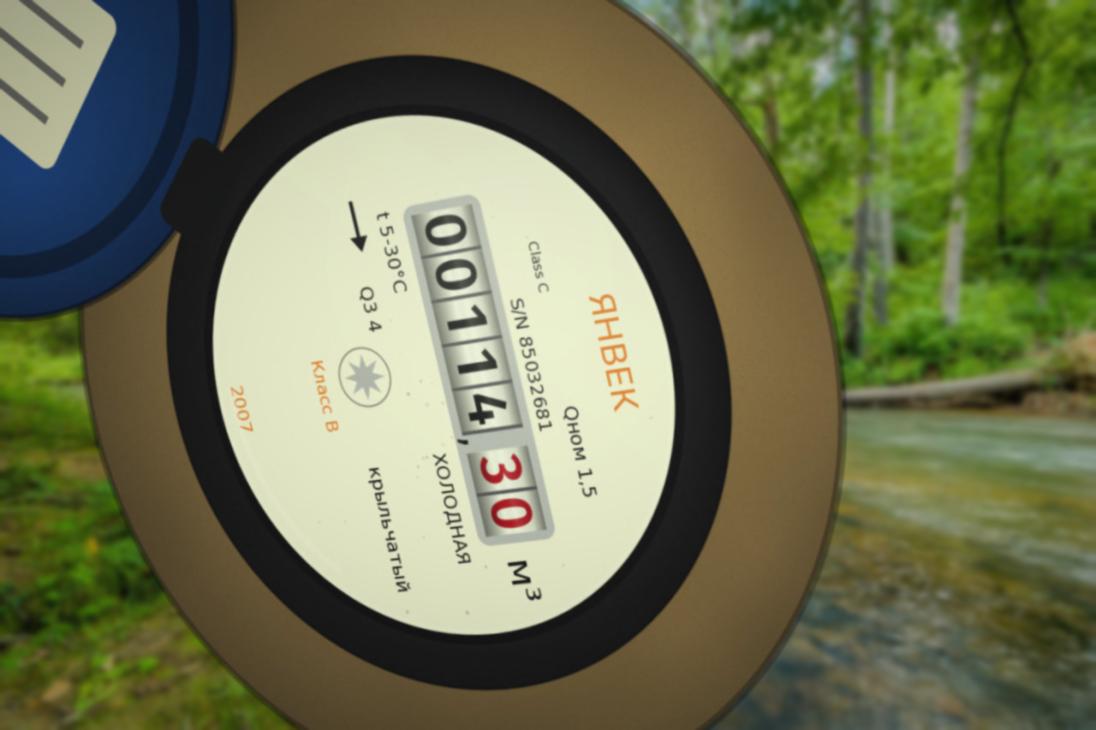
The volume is 114.30 (m³)
